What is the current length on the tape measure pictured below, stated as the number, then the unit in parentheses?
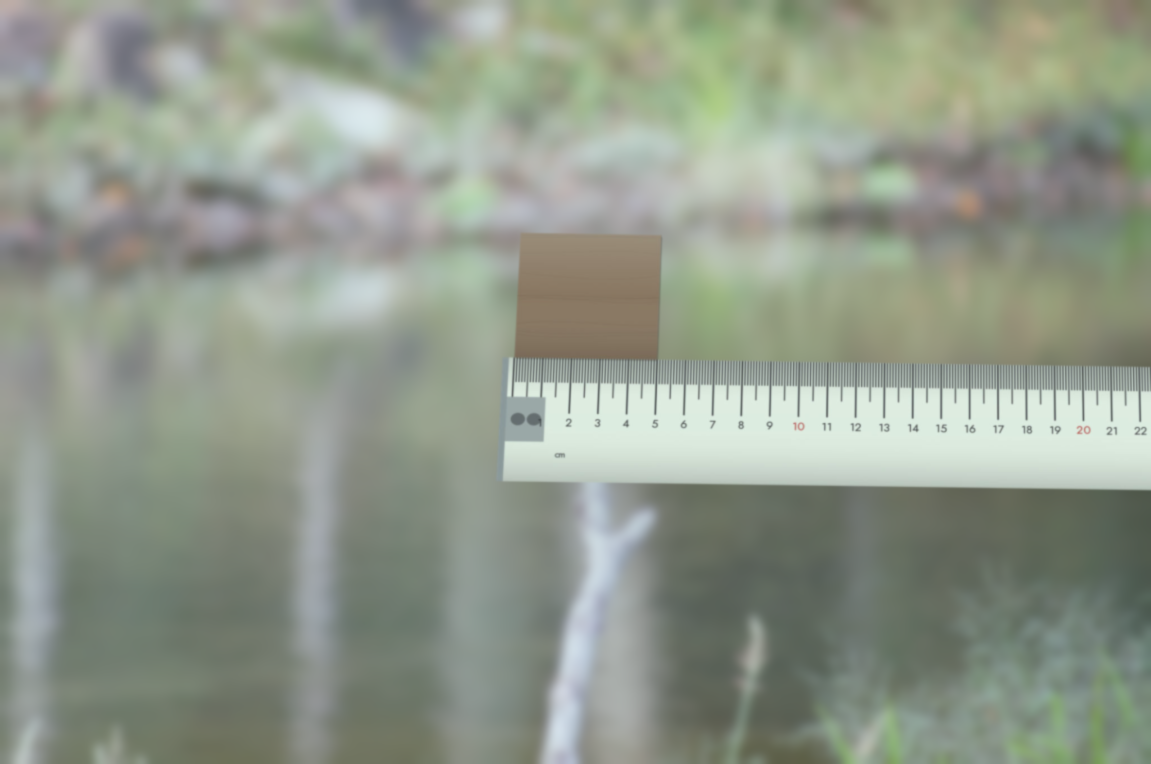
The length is 5 (cm)
